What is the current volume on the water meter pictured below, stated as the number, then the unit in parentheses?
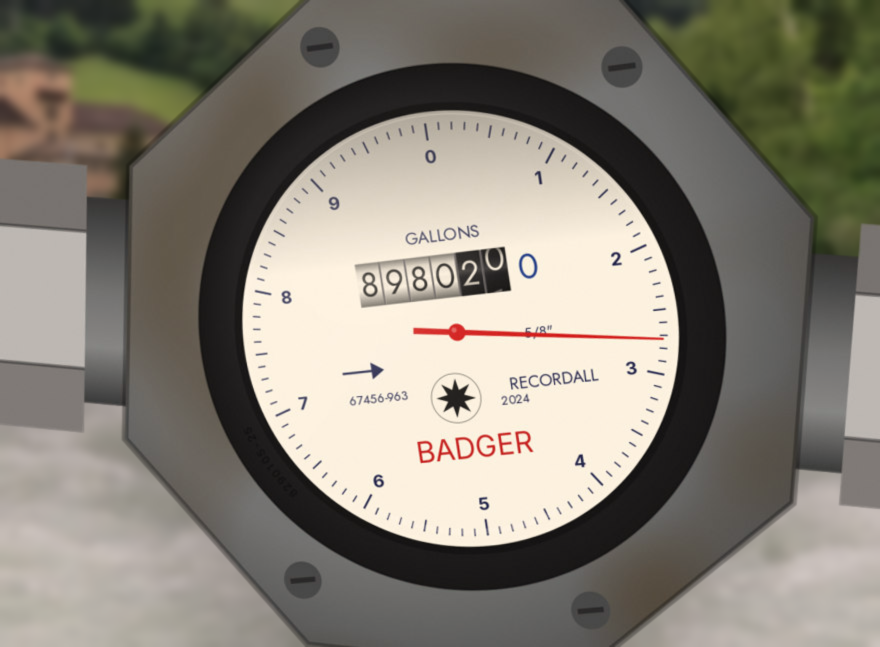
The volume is 8980202.7 (gal)
